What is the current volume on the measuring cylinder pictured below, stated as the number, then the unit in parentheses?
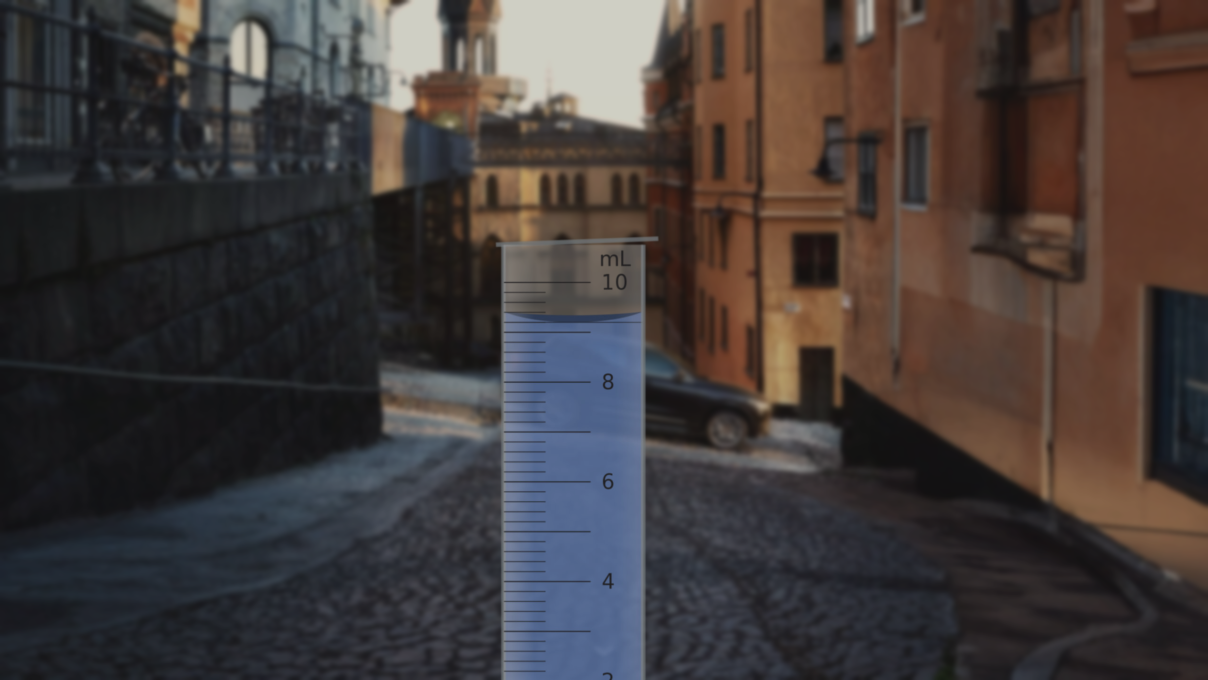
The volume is 9.2 (mL)
